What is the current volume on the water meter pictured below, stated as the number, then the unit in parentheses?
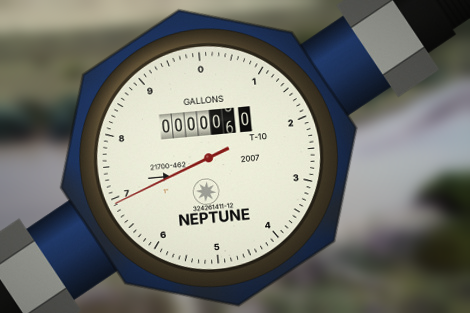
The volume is 56.9 (gal)
